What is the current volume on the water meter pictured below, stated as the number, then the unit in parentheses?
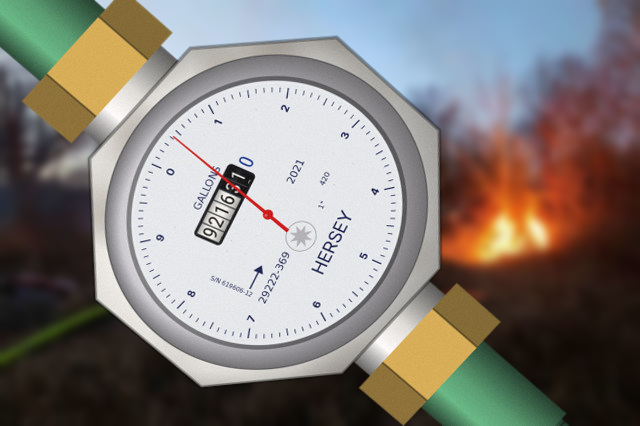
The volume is 9216310.4 (gal)
